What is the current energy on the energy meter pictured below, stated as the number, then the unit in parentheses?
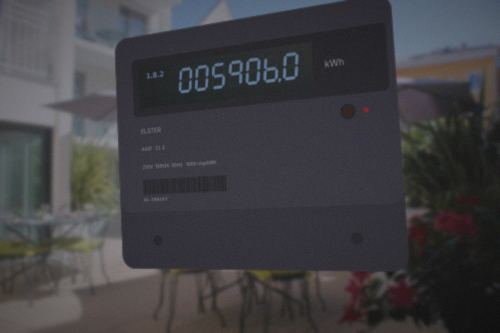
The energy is 5906.0 (kWh)
